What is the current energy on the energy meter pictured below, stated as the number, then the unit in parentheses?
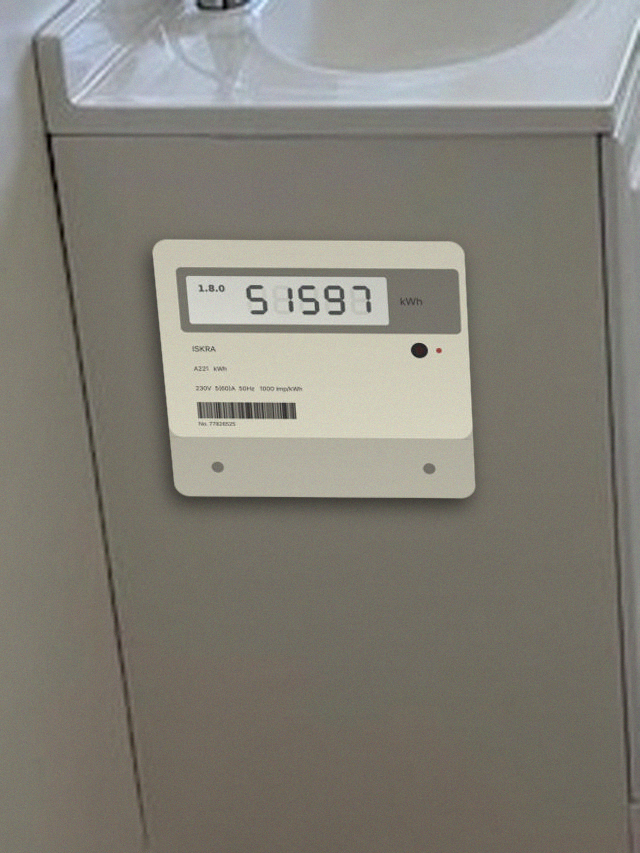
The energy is 51597 (kWh)
